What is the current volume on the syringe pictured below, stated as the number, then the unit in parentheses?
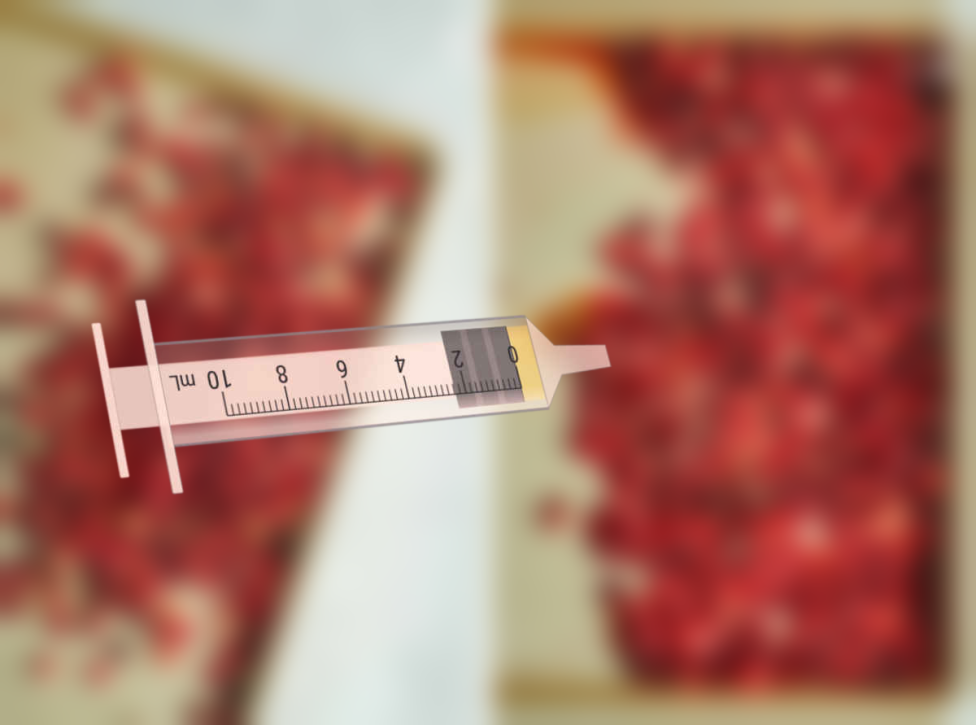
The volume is 0 (mL)
